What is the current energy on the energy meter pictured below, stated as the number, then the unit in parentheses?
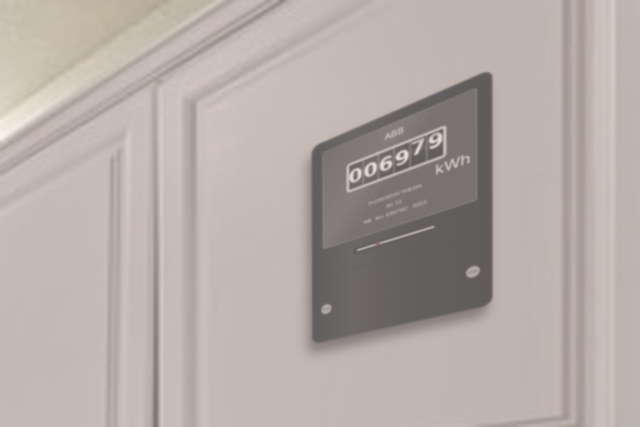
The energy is 6979 (kWh)
